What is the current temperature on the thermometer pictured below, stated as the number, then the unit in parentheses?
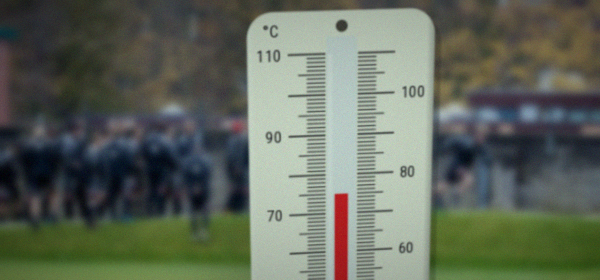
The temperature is 75 (°C)
